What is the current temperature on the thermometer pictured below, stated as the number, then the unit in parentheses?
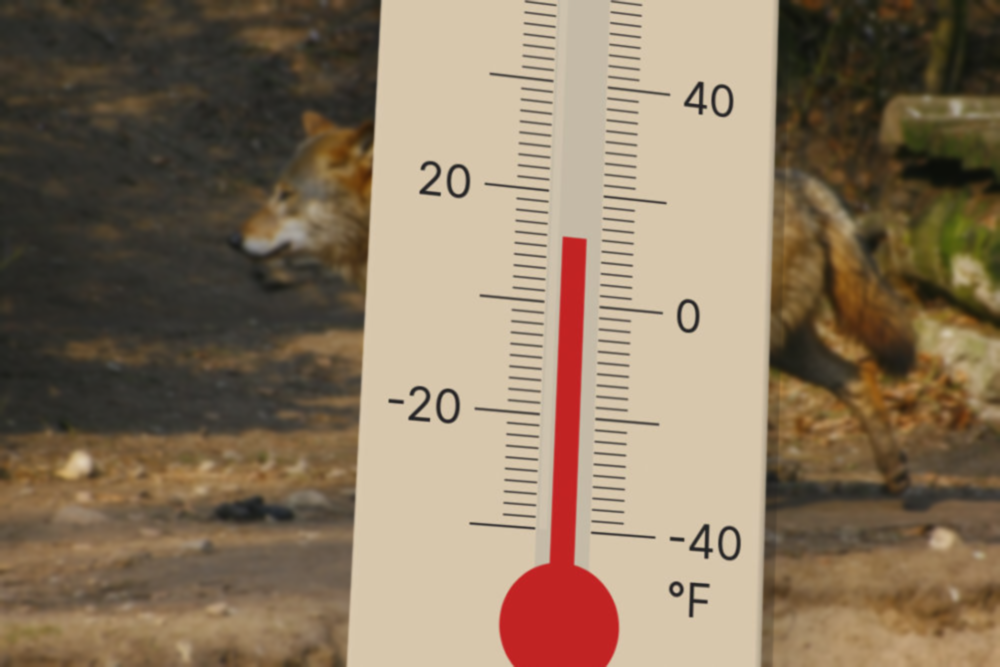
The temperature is 12 (°F)
